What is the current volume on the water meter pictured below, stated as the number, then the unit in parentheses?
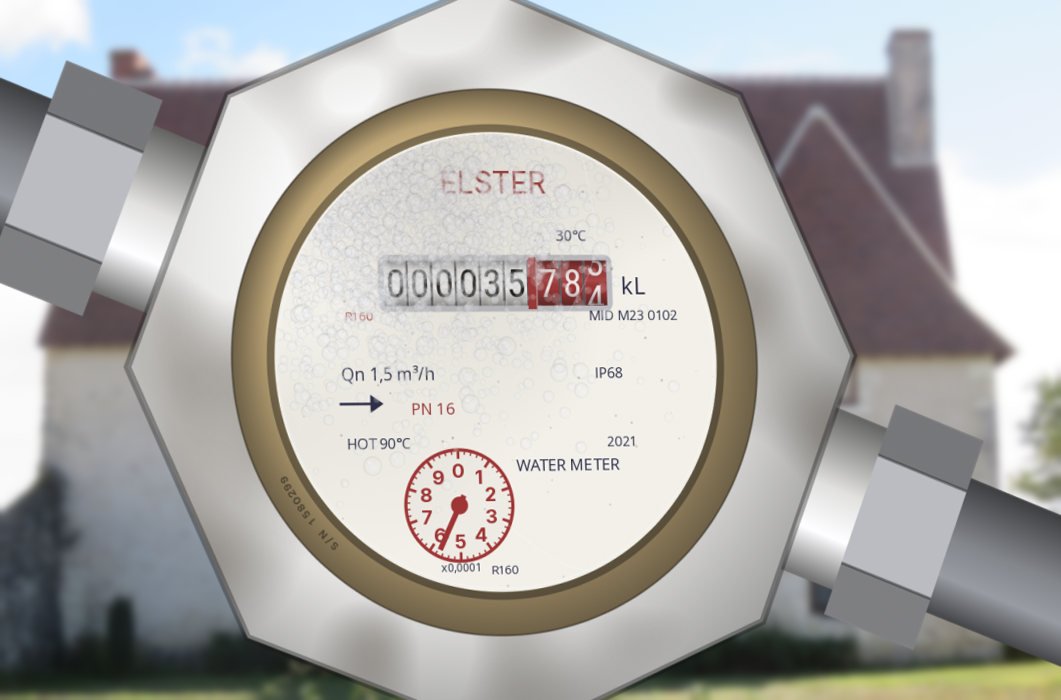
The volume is 35.7835 (kL)
